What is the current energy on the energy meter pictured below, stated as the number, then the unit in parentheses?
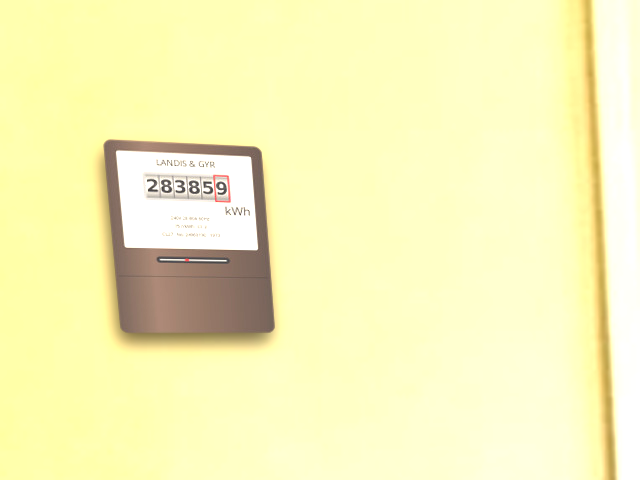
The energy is 28385.9 (kWh)
